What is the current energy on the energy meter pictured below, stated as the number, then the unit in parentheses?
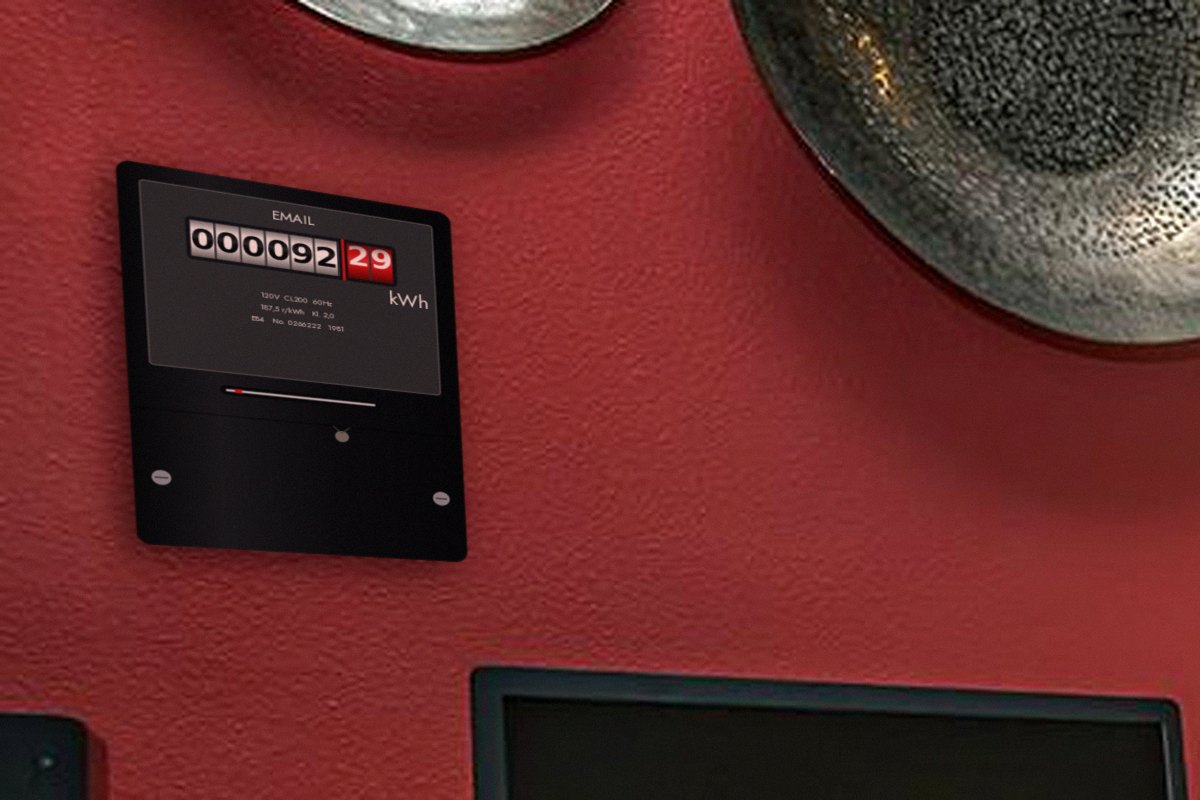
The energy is 92.29 (kWh)
